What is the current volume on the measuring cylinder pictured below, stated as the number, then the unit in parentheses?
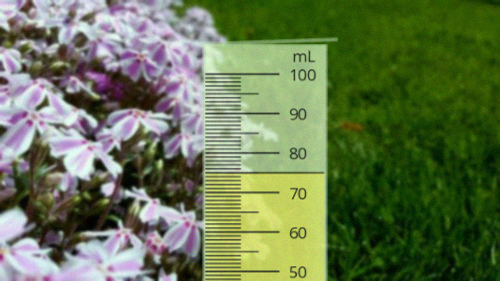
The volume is 75 (mL)
